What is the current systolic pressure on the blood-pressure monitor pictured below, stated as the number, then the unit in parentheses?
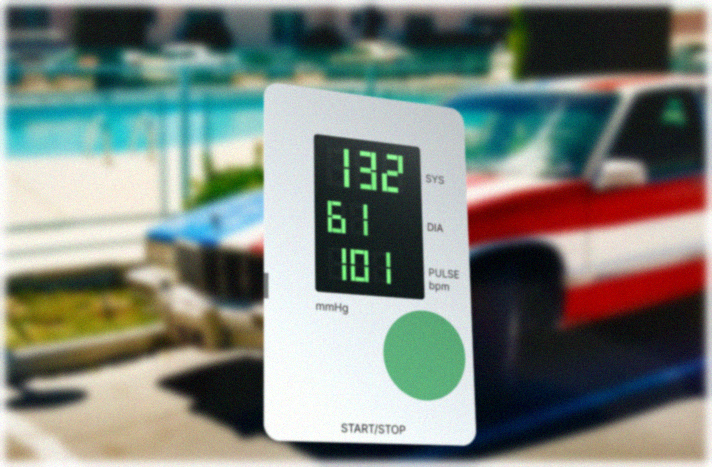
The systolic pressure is 132 (mmHg)
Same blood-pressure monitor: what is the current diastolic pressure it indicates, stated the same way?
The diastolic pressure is 61 (mmHg)
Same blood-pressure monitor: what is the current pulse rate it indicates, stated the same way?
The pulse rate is 101 (bpm)
